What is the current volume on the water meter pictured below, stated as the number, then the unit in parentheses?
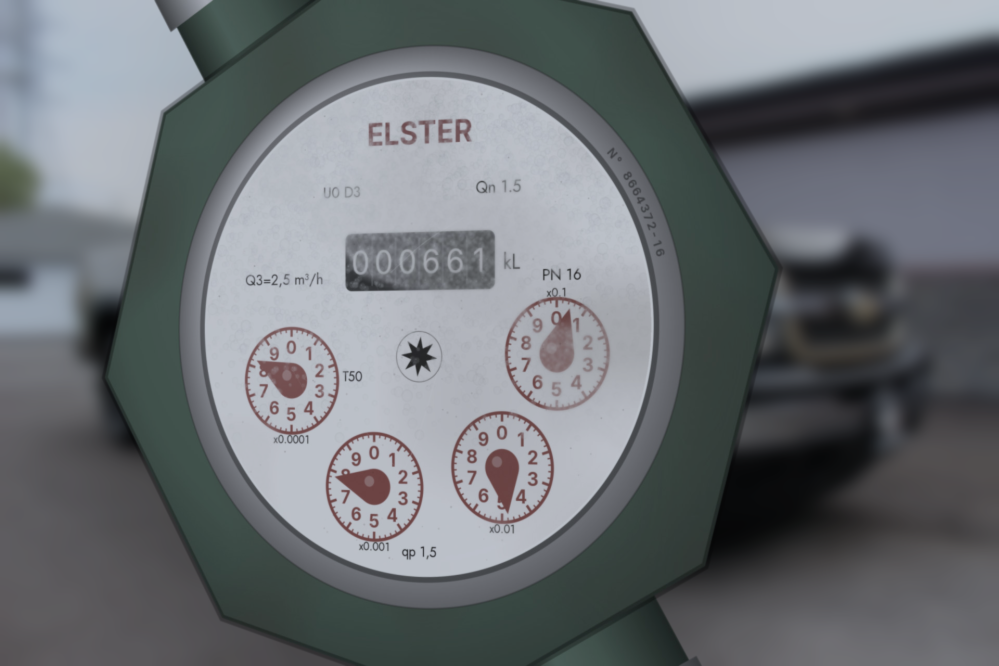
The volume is 661.0478 (kL)
